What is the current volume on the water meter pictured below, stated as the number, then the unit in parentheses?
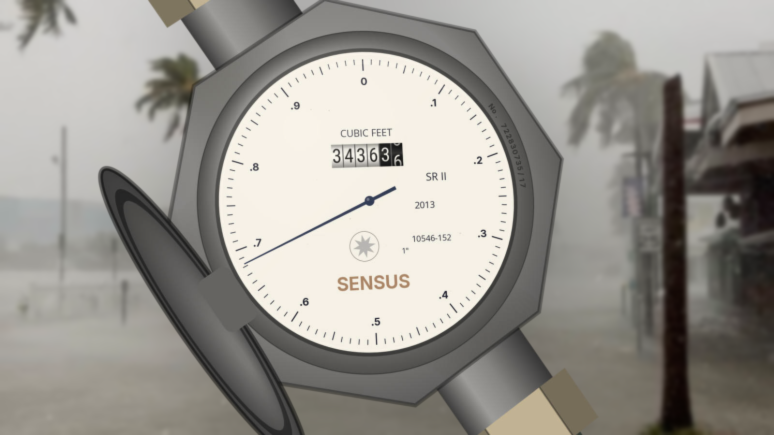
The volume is 343635.68 (ft³)
